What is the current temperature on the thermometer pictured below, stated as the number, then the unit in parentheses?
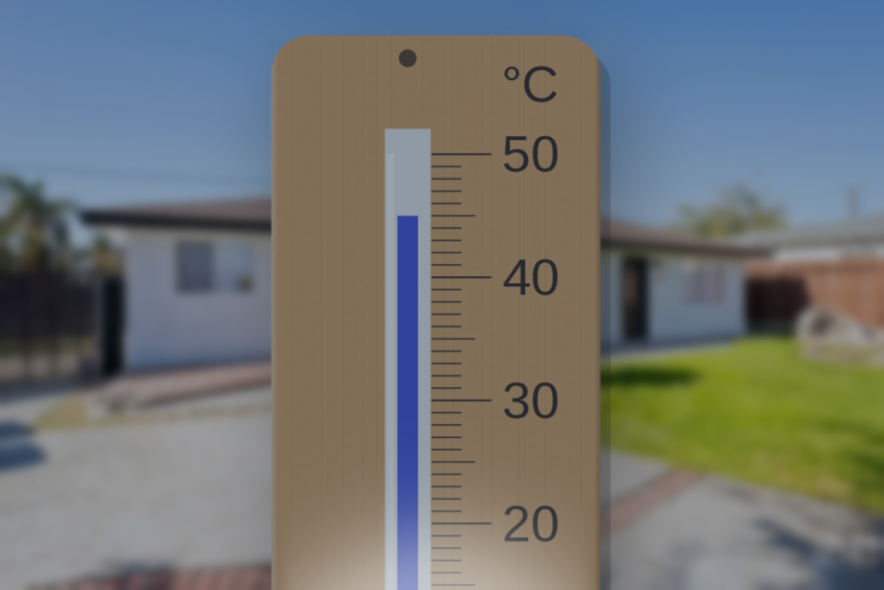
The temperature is 45 (°C)
